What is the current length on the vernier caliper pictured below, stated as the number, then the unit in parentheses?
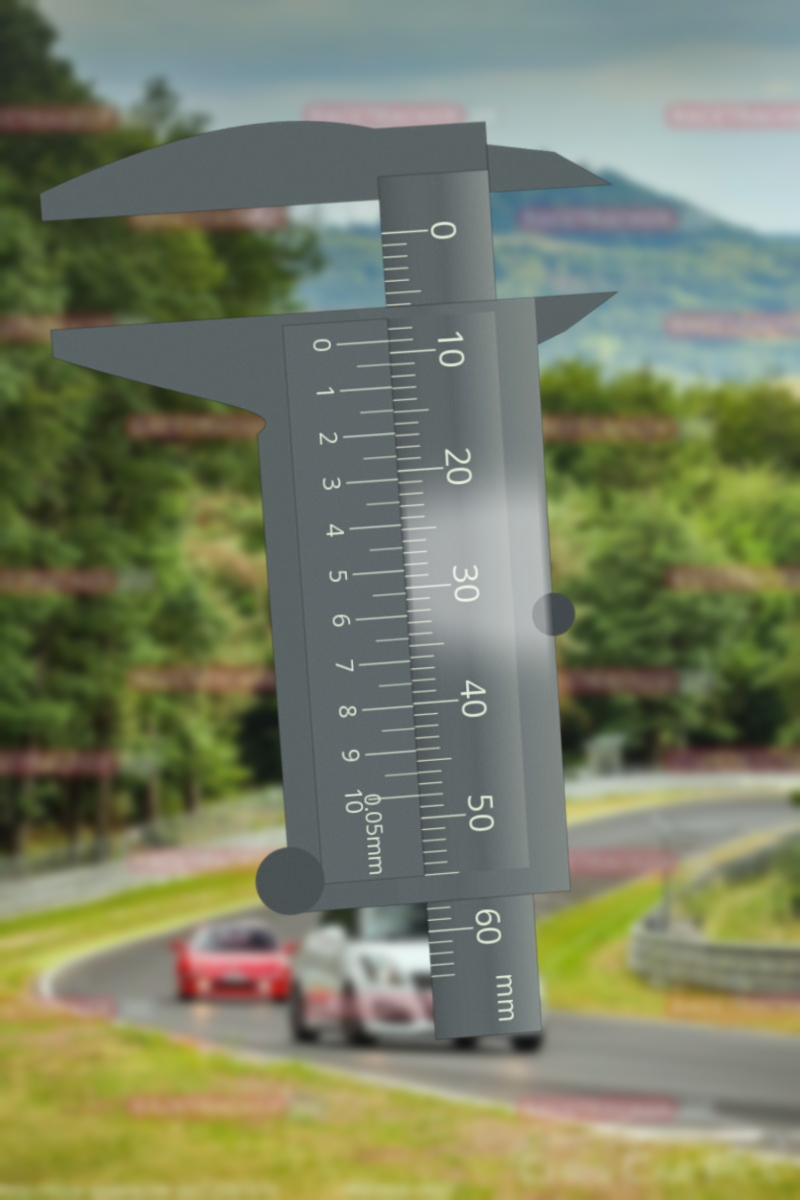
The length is 9.0 (mm)
